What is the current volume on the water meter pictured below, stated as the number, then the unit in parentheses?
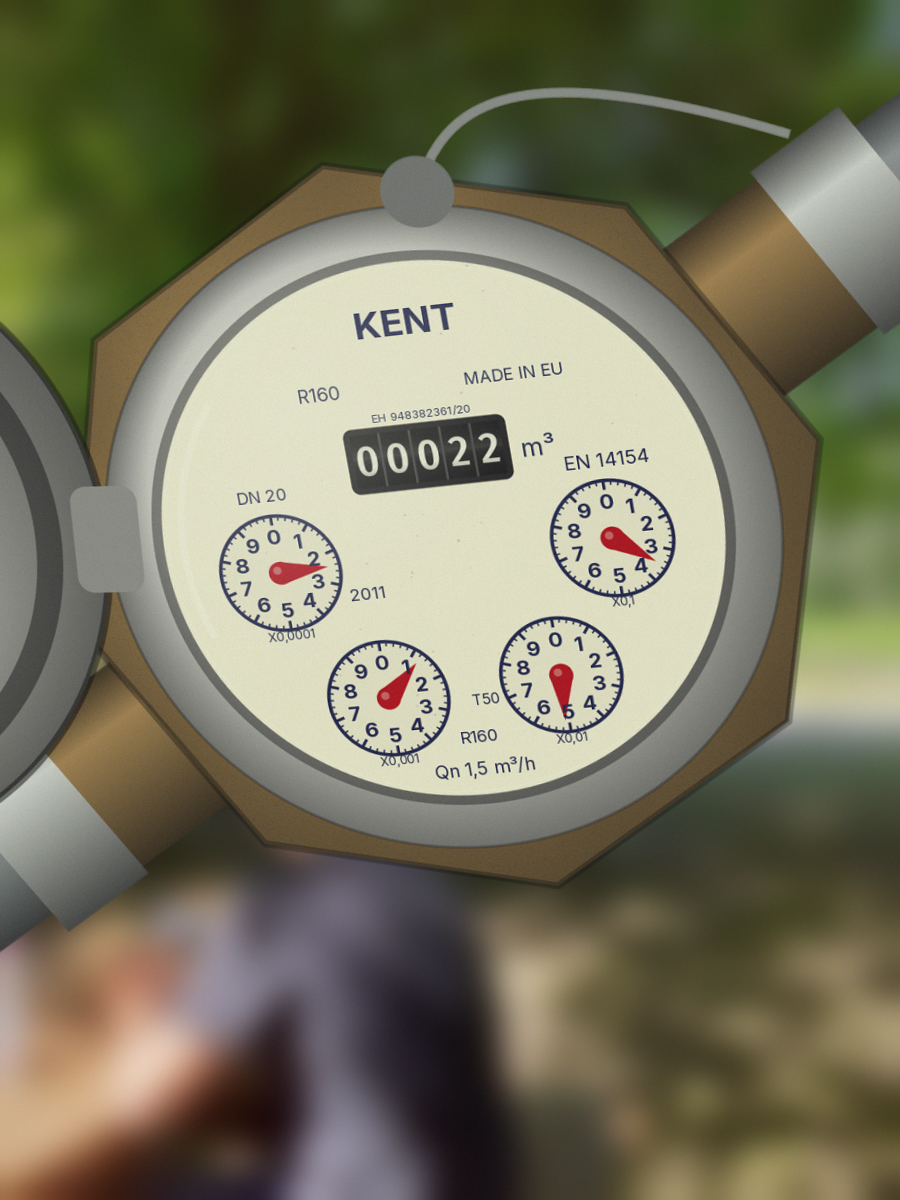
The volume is 22.3512 (m³)
